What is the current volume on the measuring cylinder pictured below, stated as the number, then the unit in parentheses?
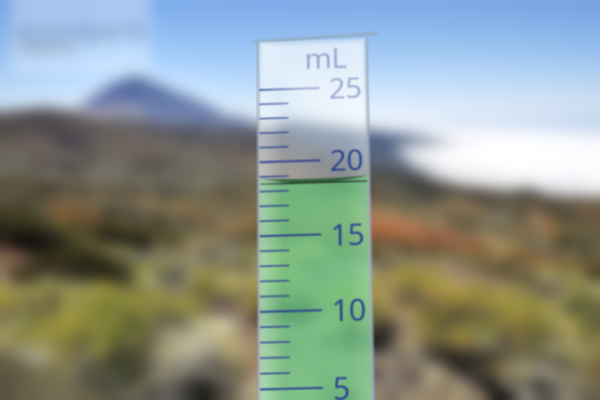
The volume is 18.5 (mL)
